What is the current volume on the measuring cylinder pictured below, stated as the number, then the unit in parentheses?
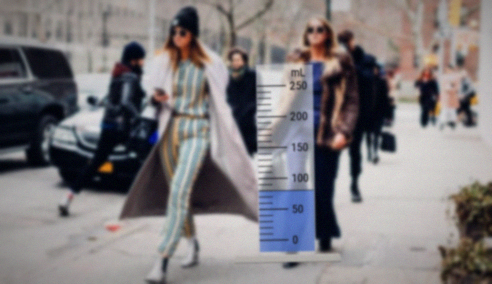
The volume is 80 (mL)
